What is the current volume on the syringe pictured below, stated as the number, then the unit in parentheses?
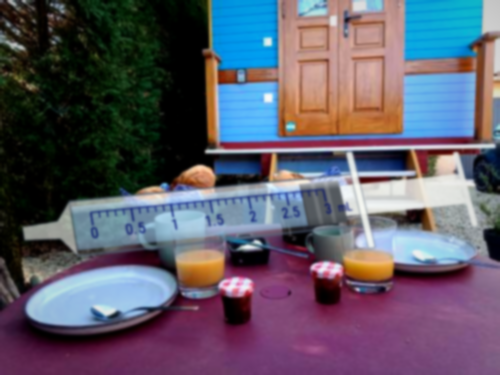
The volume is 2.7 (mL)
